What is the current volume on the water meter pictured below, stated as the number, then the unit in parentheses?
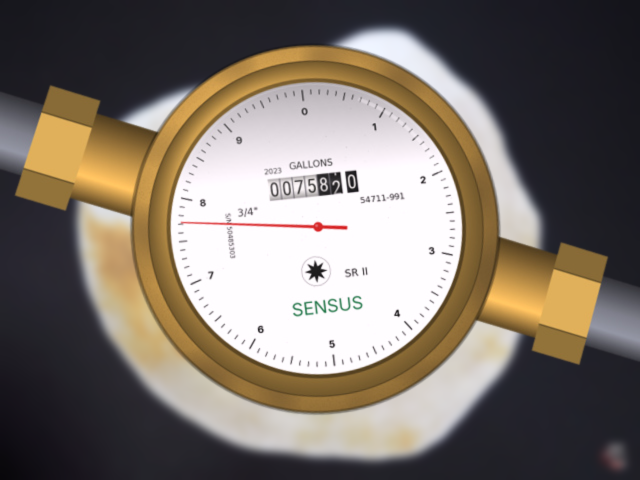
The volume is 75817.7 (gal)
